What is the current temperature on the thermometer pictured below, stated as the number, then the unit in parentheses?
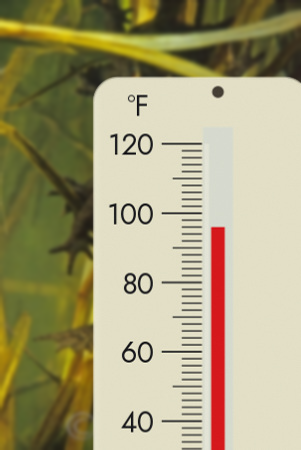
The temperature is 96 (°F)
